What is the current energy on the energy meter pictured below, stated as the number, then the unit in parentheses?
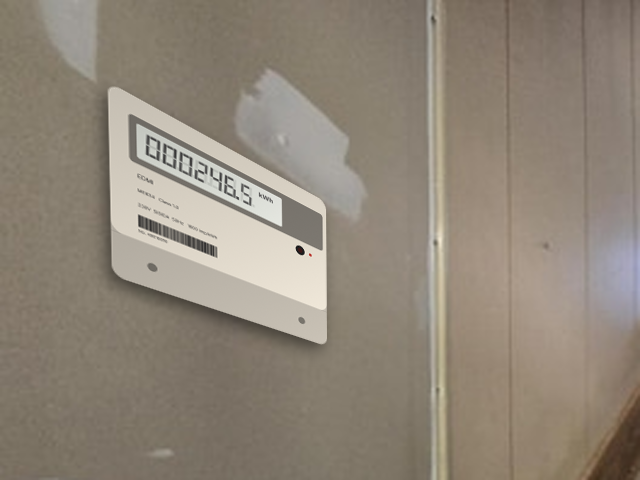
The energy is 246.5 (kWh)
